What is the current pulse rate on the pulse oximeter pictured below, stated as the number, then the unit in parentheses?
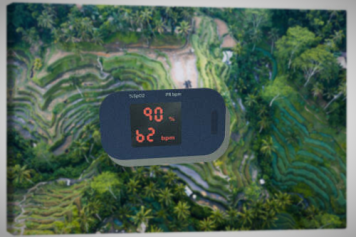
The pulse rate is 62 (bpm)
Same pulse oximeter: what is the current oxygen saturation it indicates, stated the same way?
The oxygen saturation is 90 (%)
